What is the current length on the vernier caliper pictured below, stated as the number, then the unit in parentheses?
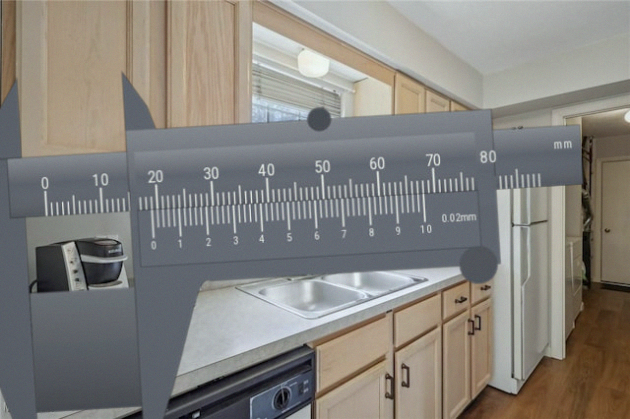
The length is 19.0 (mm)
